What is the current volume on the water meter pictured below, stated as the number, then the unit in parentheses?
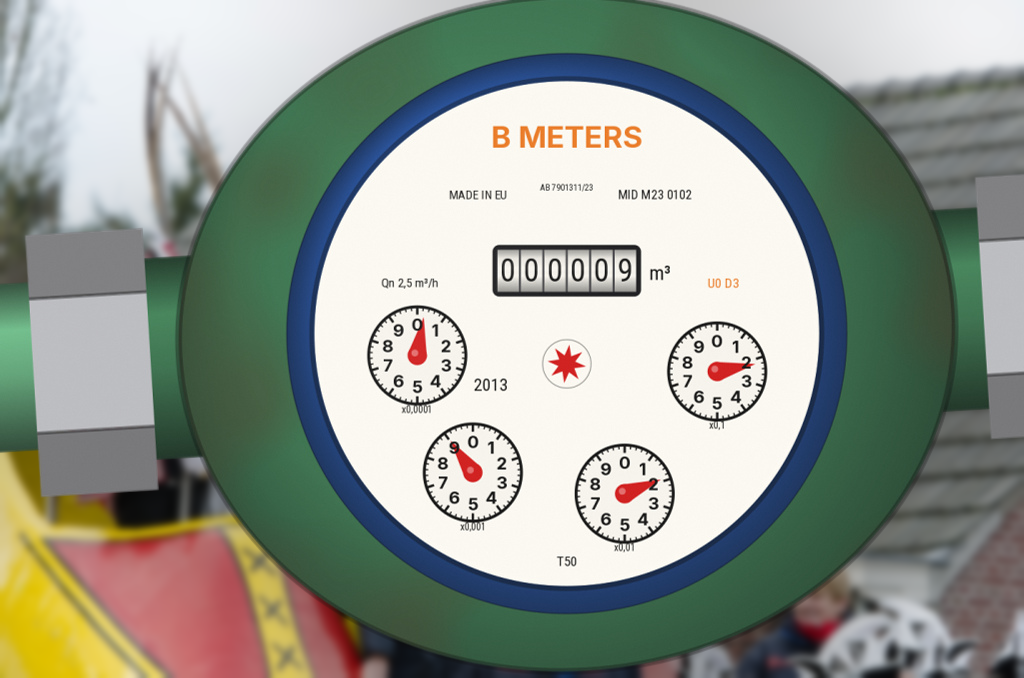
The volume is 9.2190 (m³)
